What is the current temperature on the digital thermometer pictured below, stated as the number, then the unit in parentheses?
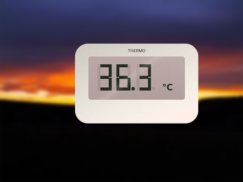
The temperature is 36.3 (°C)
